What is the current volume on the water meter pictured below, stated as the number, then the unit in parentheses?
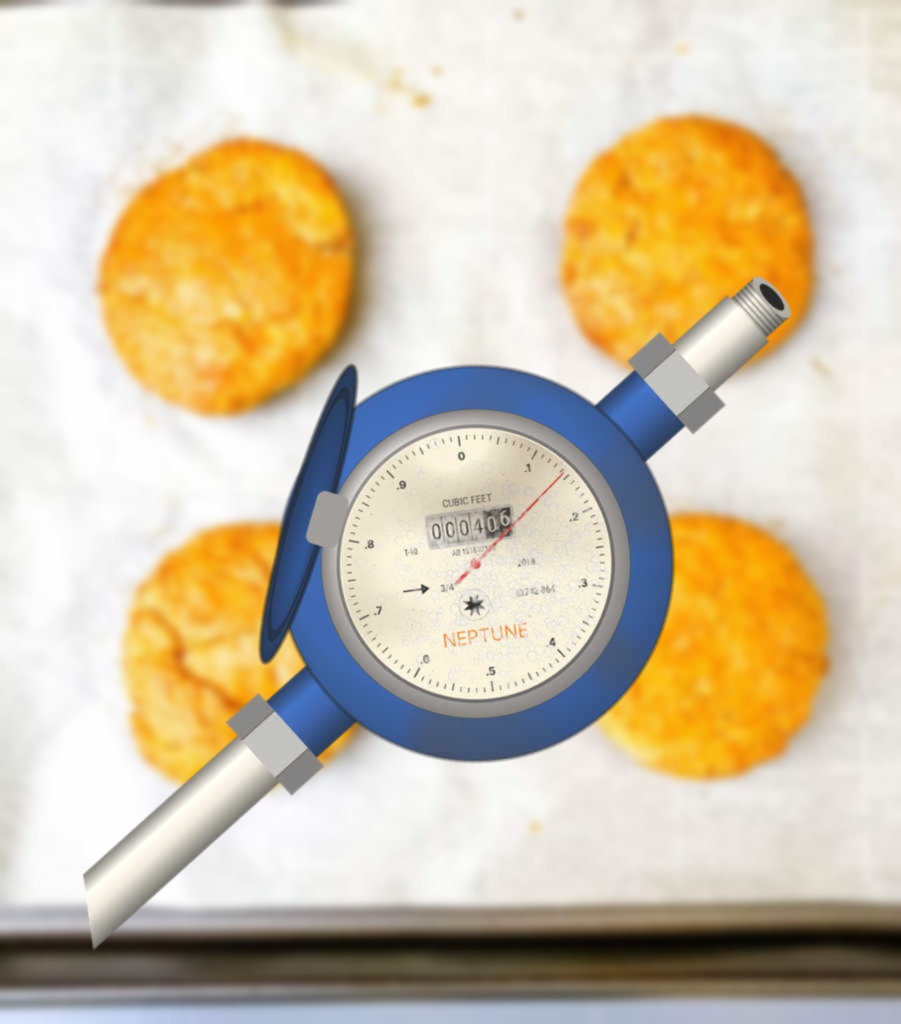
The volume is 406.14 (ft³)
